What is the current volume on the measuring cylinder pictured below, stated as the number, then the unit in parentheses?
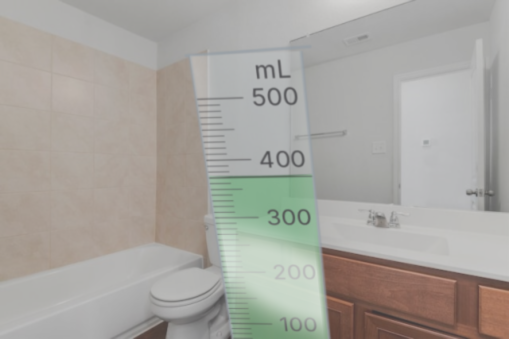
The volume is 370 (mL)
